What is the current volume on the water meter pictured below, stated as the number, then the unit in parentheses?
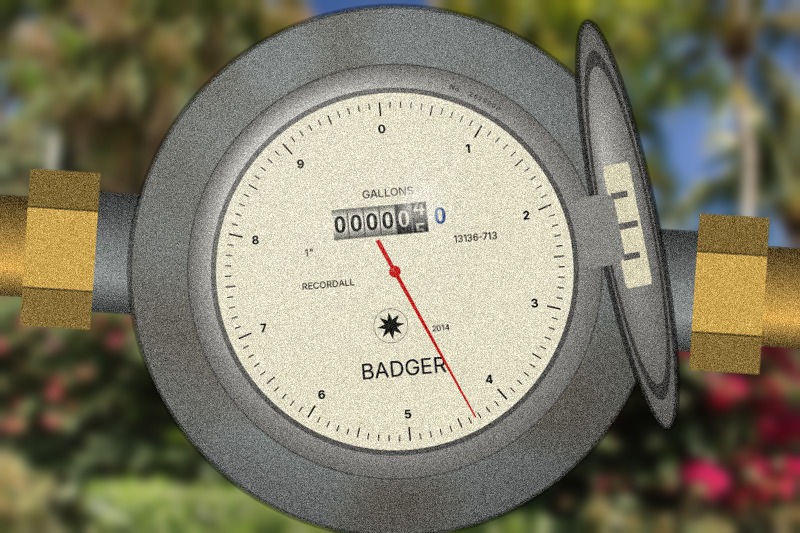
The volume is 44.3 (gal)
